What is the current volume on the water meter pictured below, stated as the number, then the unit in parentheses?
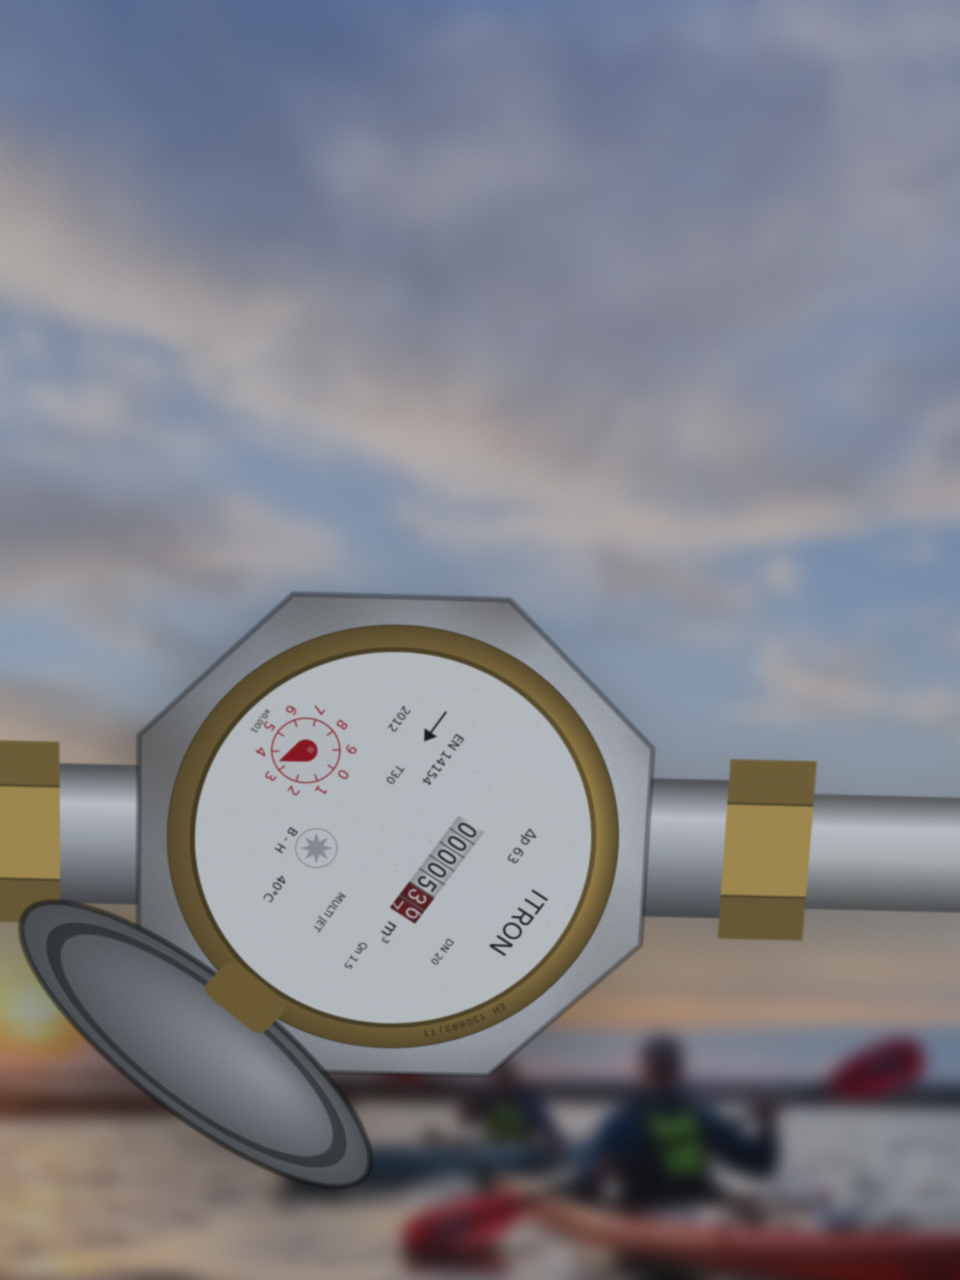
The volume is 5.363 (m³)
